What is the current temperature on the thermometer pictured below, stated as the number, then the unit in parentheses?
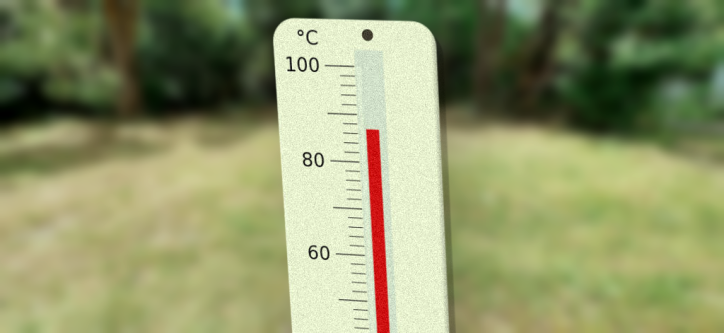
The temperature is 87 (°C)
